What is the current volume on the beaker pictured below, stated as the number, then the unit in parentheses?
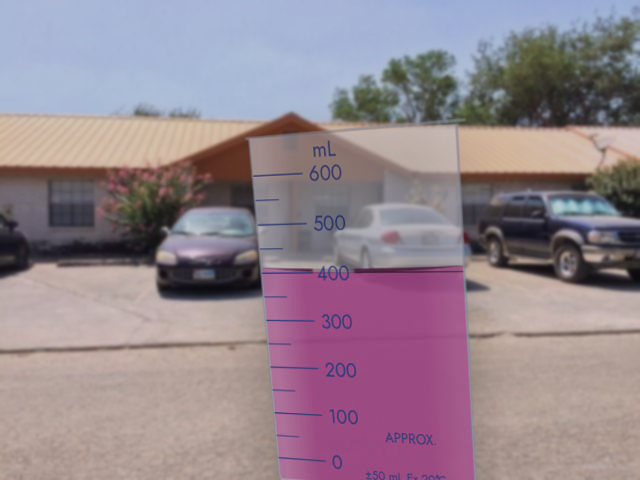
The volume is 400 (mL)
